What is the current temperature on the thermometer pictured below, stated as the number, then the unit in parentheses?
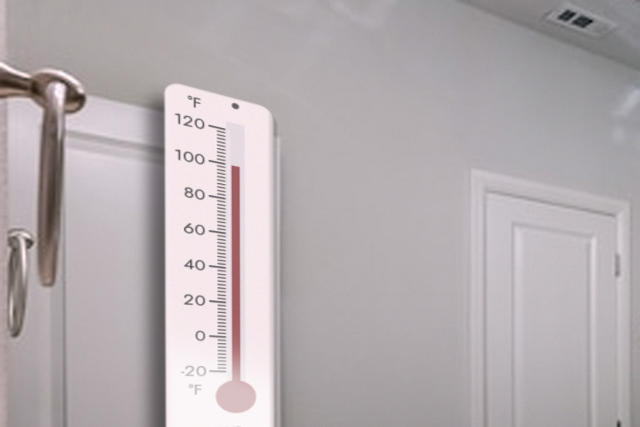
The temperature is 100 (°F)
